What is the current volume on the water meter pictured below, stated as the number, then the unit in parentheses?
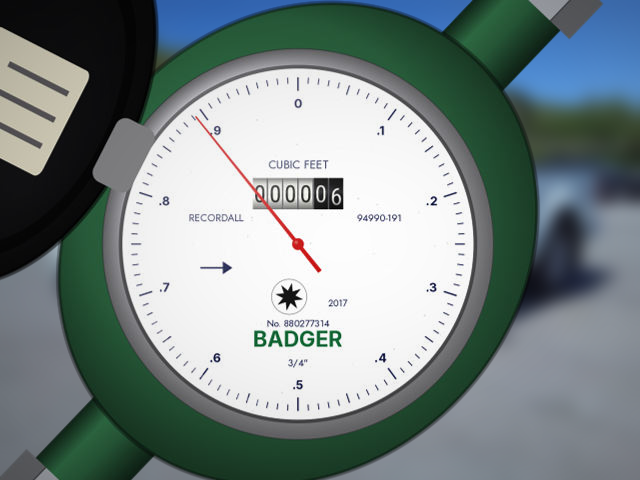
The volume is 5.89 (ft³)
